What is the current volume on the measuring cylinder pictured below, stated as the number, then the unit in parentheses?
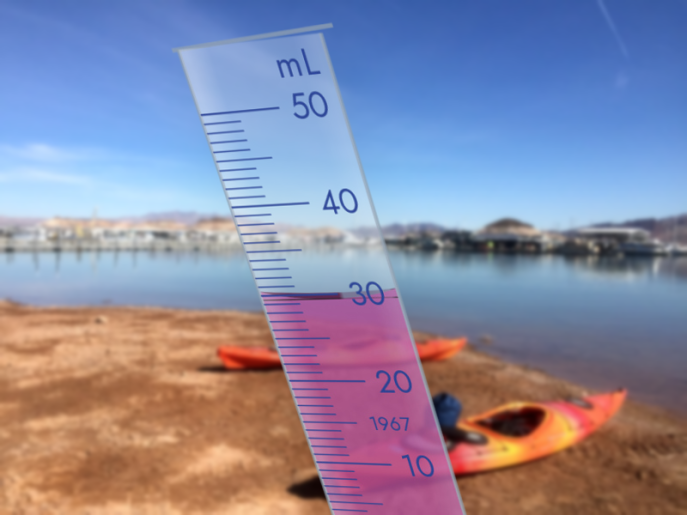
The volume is 29.5 (mL)
